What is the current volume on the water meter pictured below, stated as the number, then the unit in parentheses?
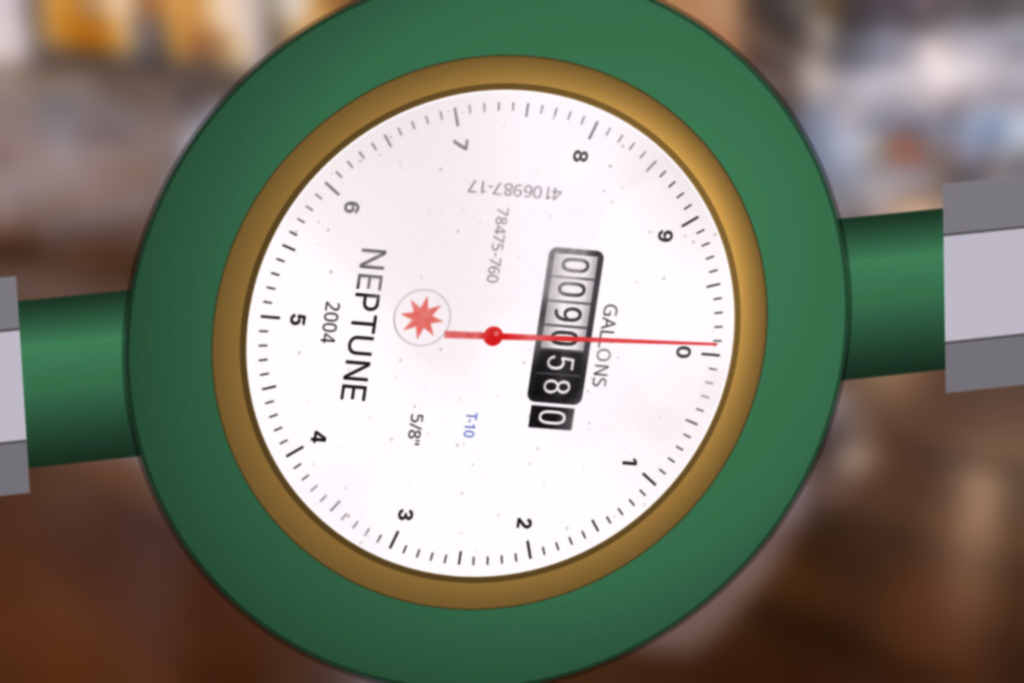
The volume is 90579.9 (gal)
